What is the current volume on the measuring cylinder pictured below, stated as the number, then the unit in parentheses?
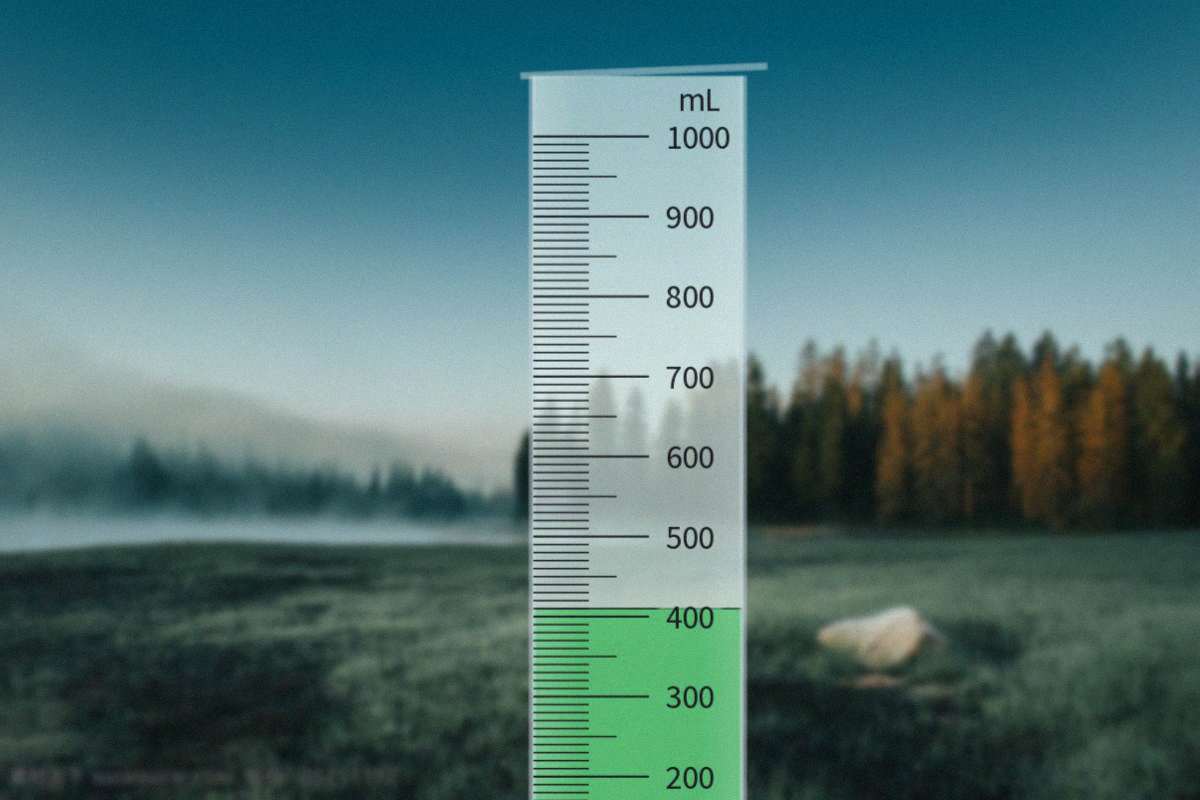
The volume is 410 (mL)
